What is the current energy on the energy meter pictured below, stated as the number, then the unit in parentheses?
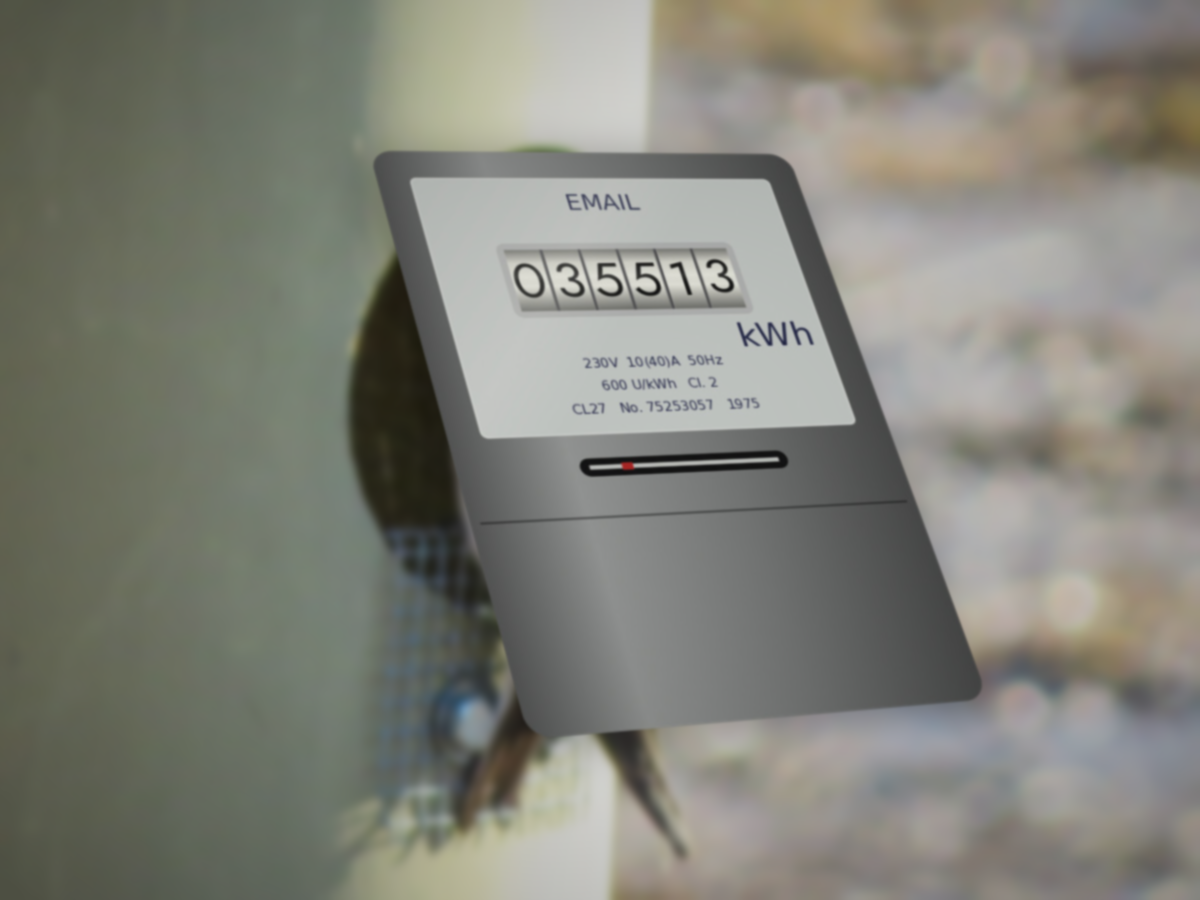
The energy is 35513 (kWh)
